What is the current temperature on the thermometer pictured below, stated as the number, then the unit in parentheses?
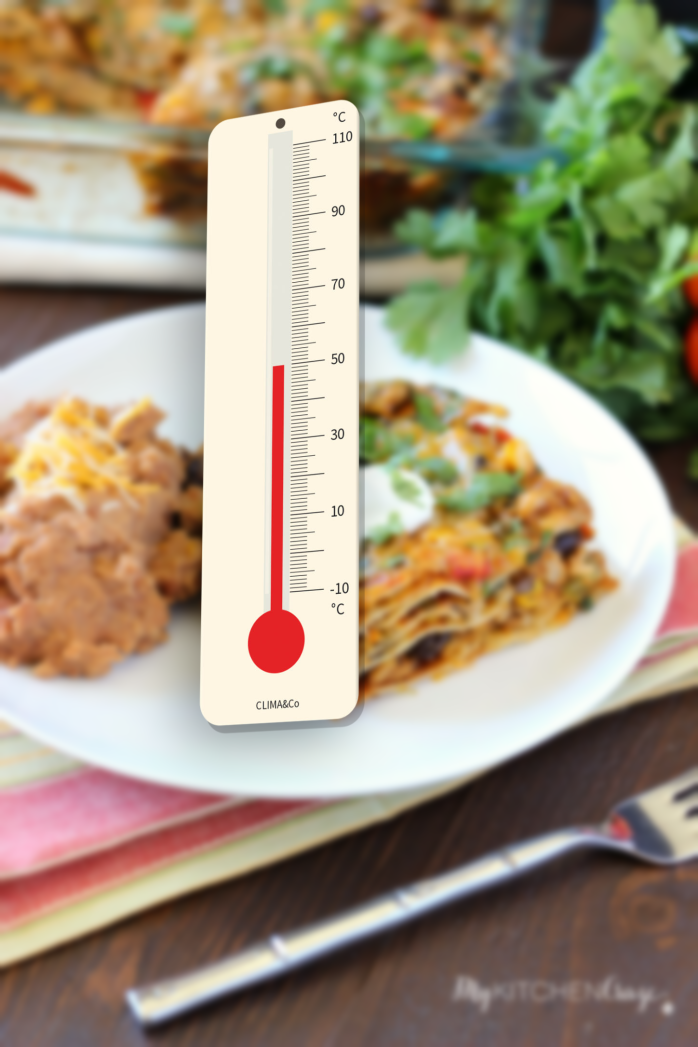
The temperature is 50 (°C)
